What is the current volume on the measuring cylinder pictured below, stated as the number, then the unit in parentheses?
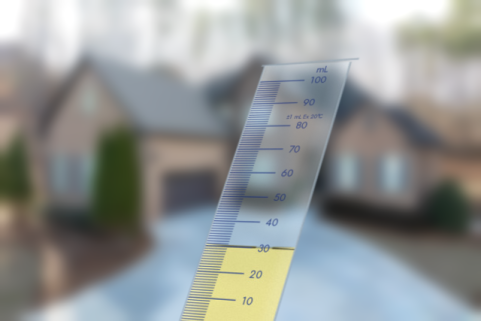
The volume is 30 (mL)
